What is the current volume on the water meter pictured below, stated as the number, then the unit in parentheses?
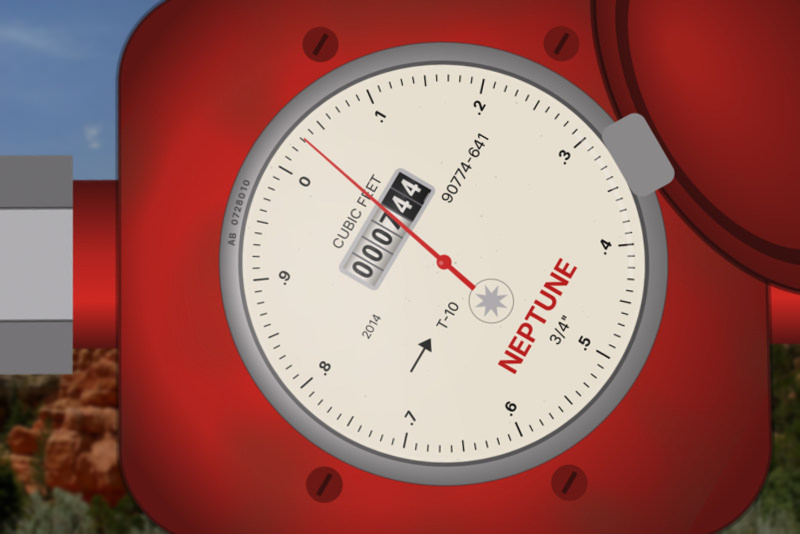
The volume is 744.03 (ft³)
